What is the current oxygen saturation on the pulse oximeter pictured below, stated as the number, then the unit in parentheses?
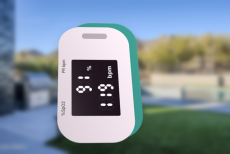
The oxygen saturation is 91 (%)
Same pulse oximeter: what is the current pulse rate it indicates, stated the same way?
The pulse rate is 119 (bpm)
